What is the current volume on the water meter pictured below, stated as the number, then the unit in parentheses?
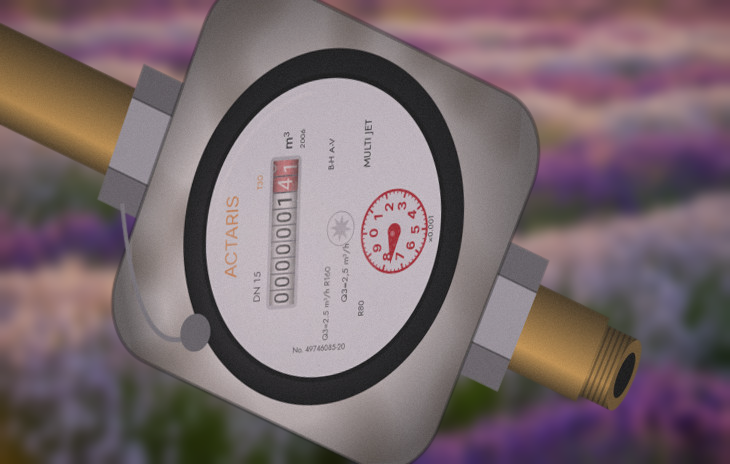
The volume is 1.407 (m³)
